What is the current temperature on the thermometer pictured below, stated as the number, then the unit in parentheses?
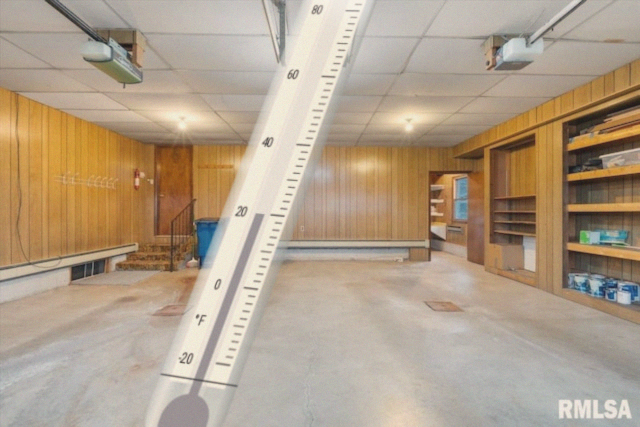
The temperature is 20 (°F)
